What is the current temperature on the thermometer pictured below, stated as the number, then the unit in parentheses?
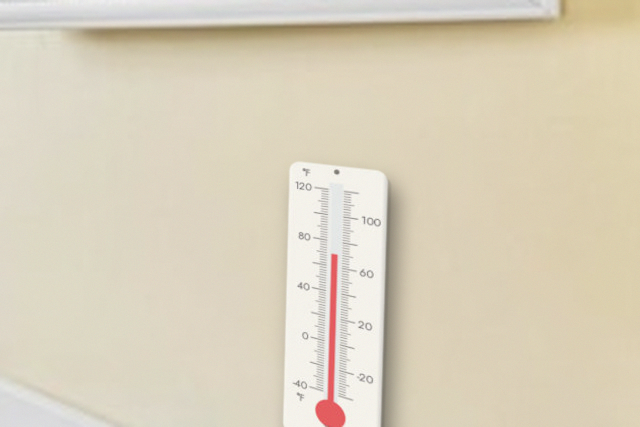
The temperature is 70 (°F)
